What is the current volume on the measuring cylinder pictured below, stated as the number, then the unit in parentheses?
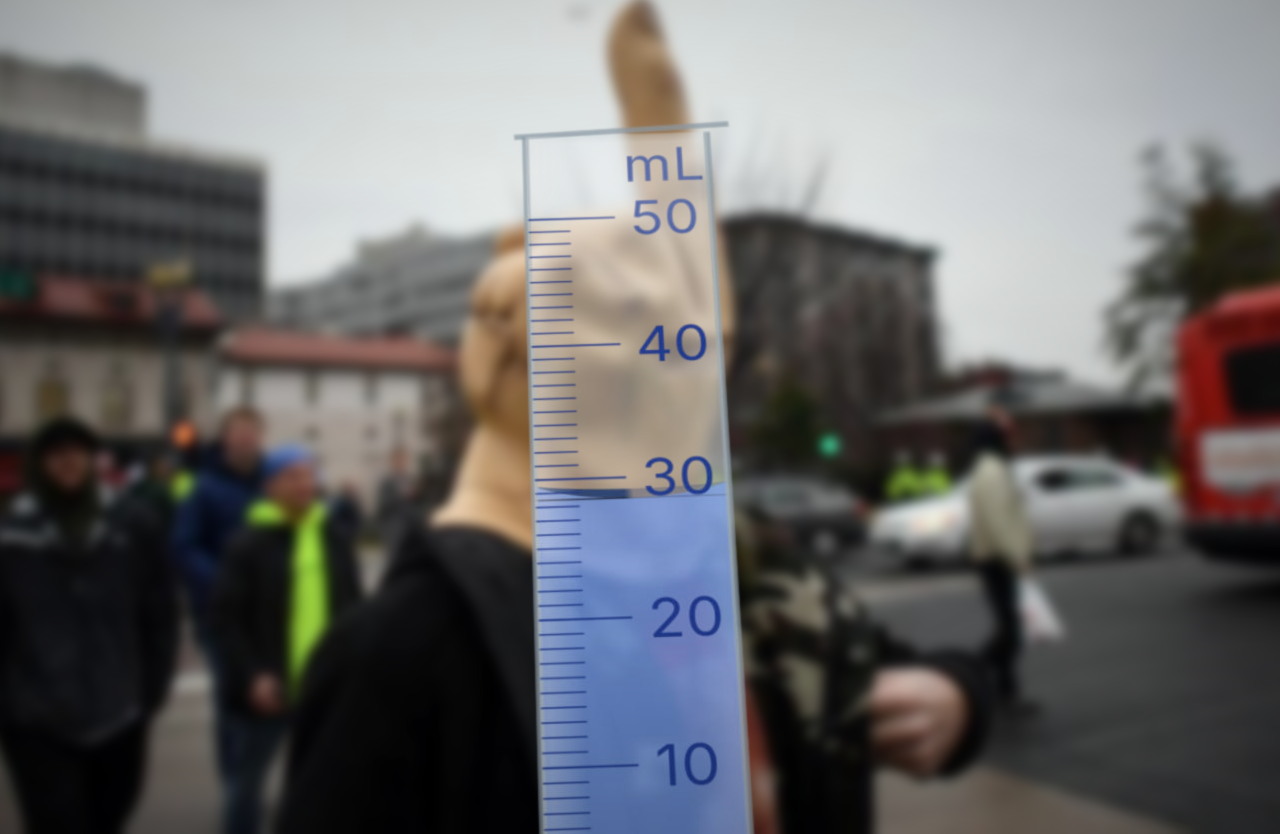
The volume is 28.5 (mL)
